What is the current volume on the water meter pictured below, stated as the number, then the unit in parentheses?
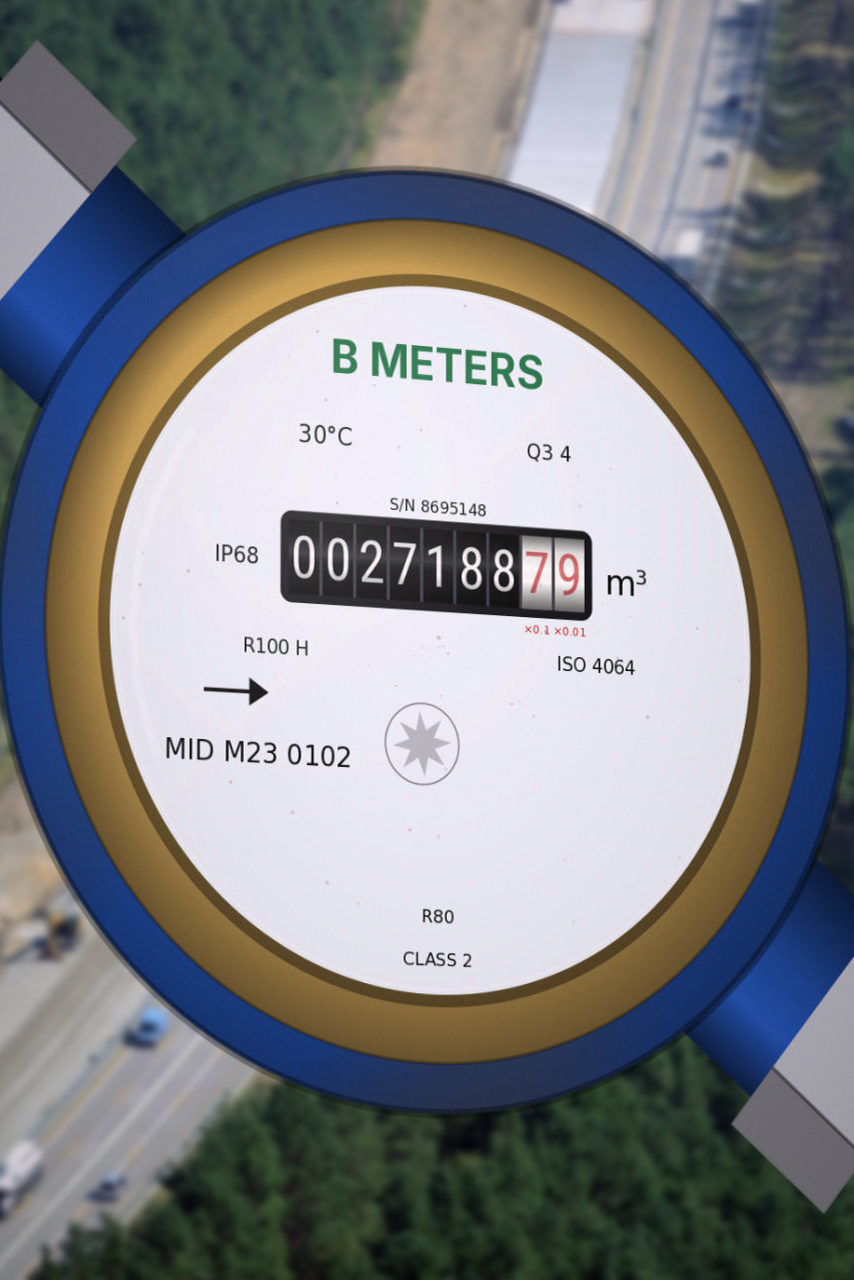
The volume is 27188.79 (m³)
